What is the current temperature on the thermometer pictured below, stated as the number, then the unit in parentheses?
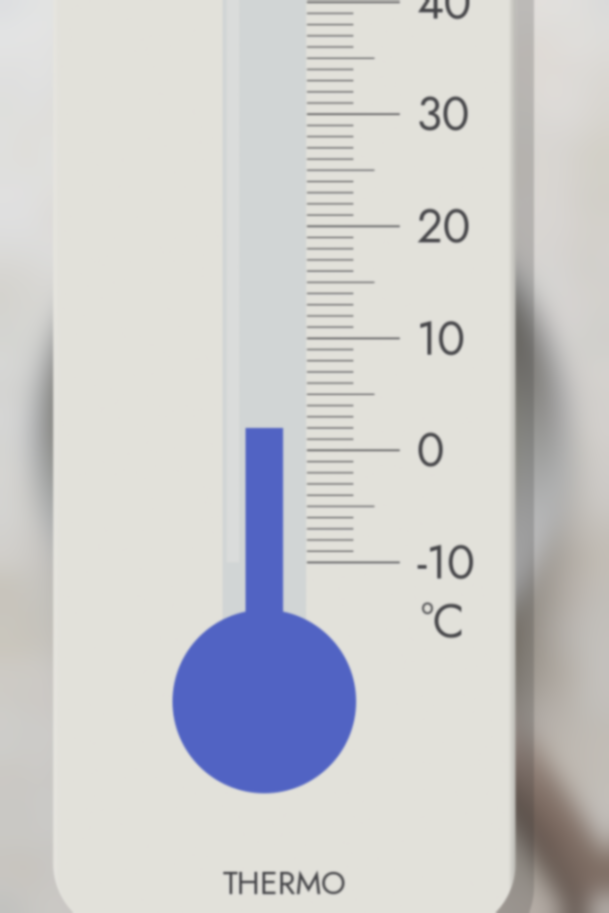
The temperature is 2 (°C)
